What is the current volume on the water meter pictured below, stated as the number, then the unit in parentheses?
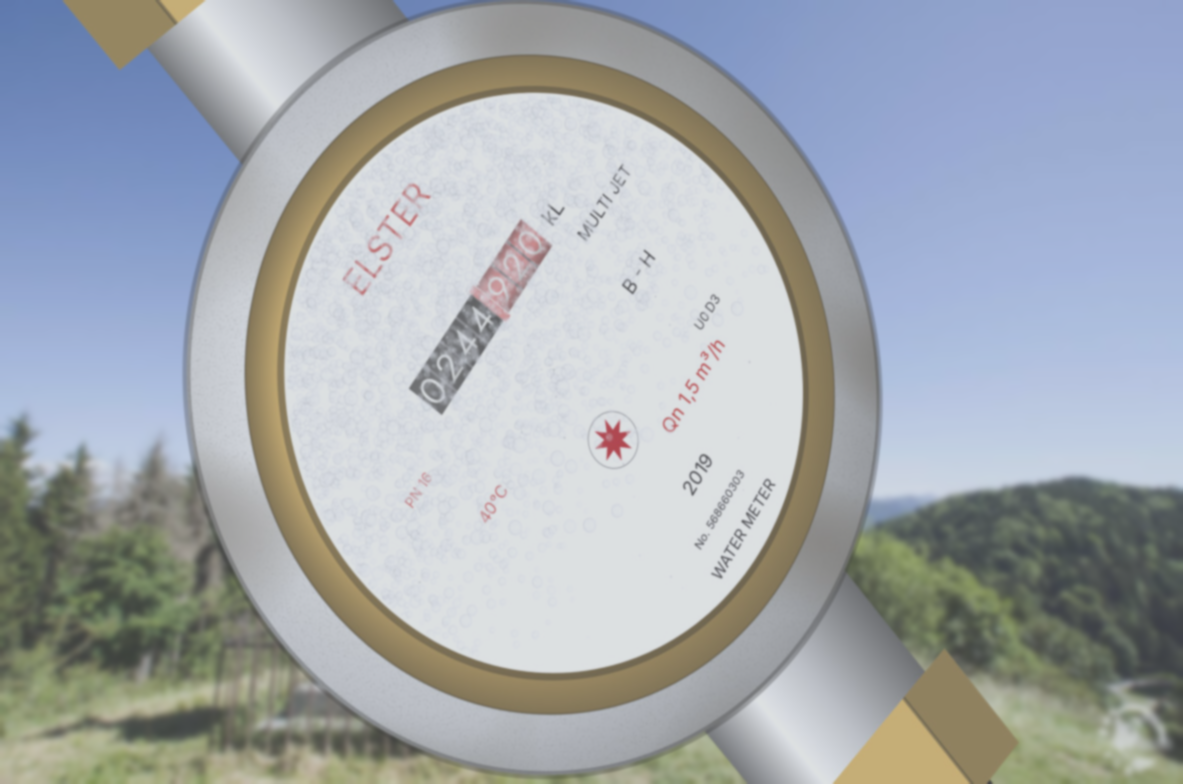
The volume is 244.920 (kL)
